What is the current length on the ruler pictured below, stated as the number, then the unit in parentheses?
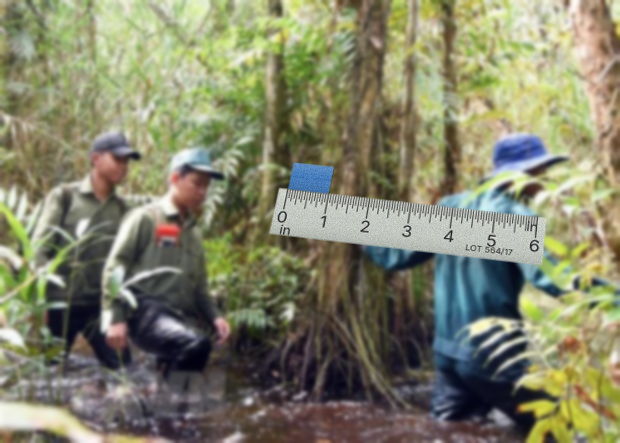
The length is 1 (in)
